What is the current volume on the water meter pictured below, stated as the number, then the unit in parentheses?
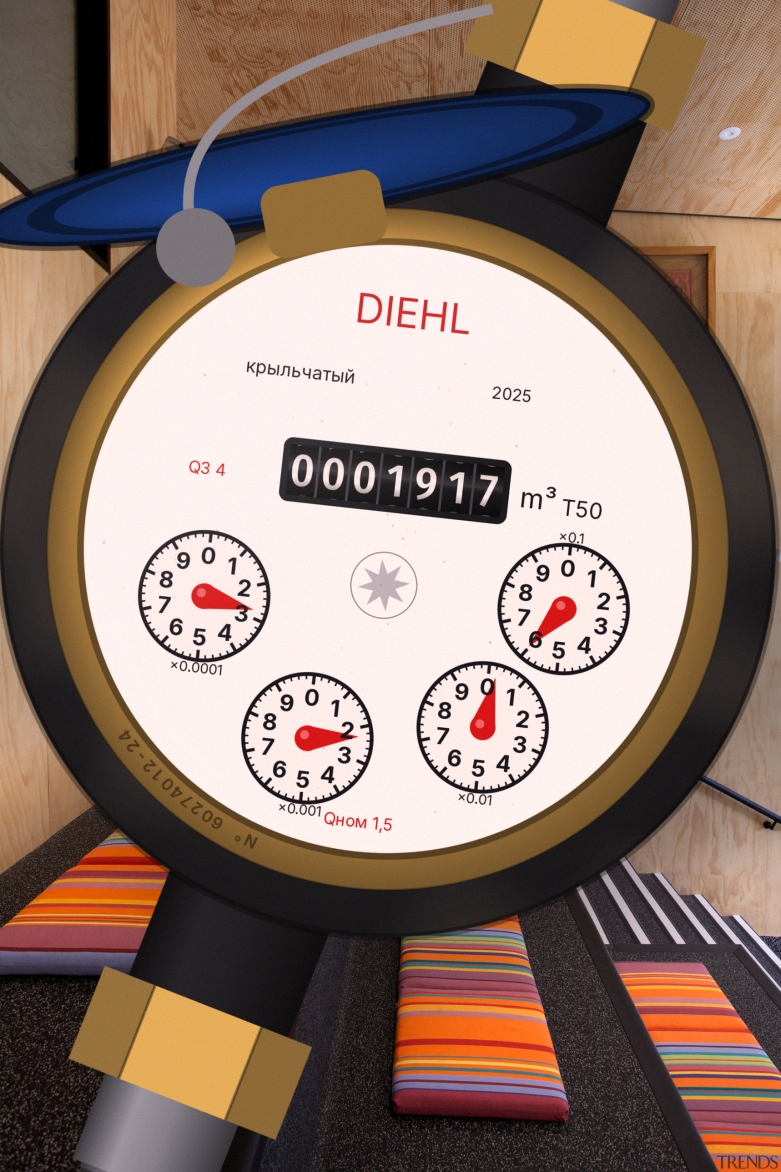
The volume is 1917.6022 (m³)
